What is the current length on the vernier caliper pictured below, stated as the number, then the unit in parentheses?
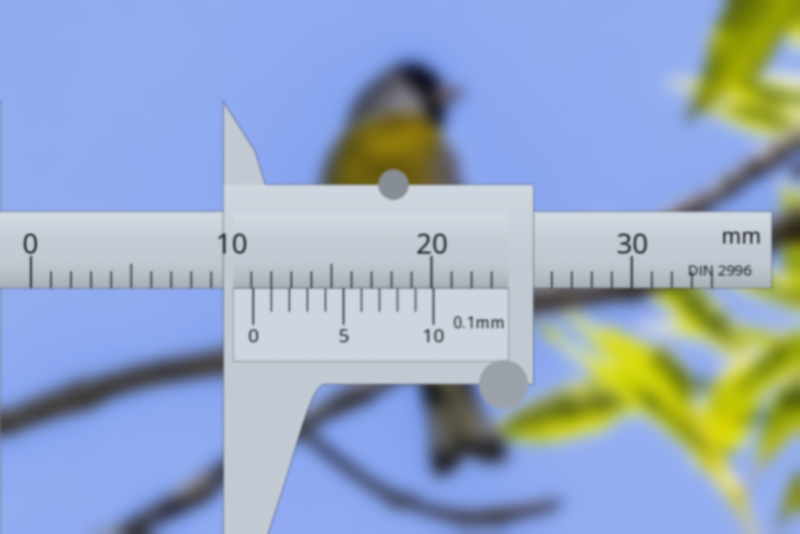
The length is 11.1 (mm)
